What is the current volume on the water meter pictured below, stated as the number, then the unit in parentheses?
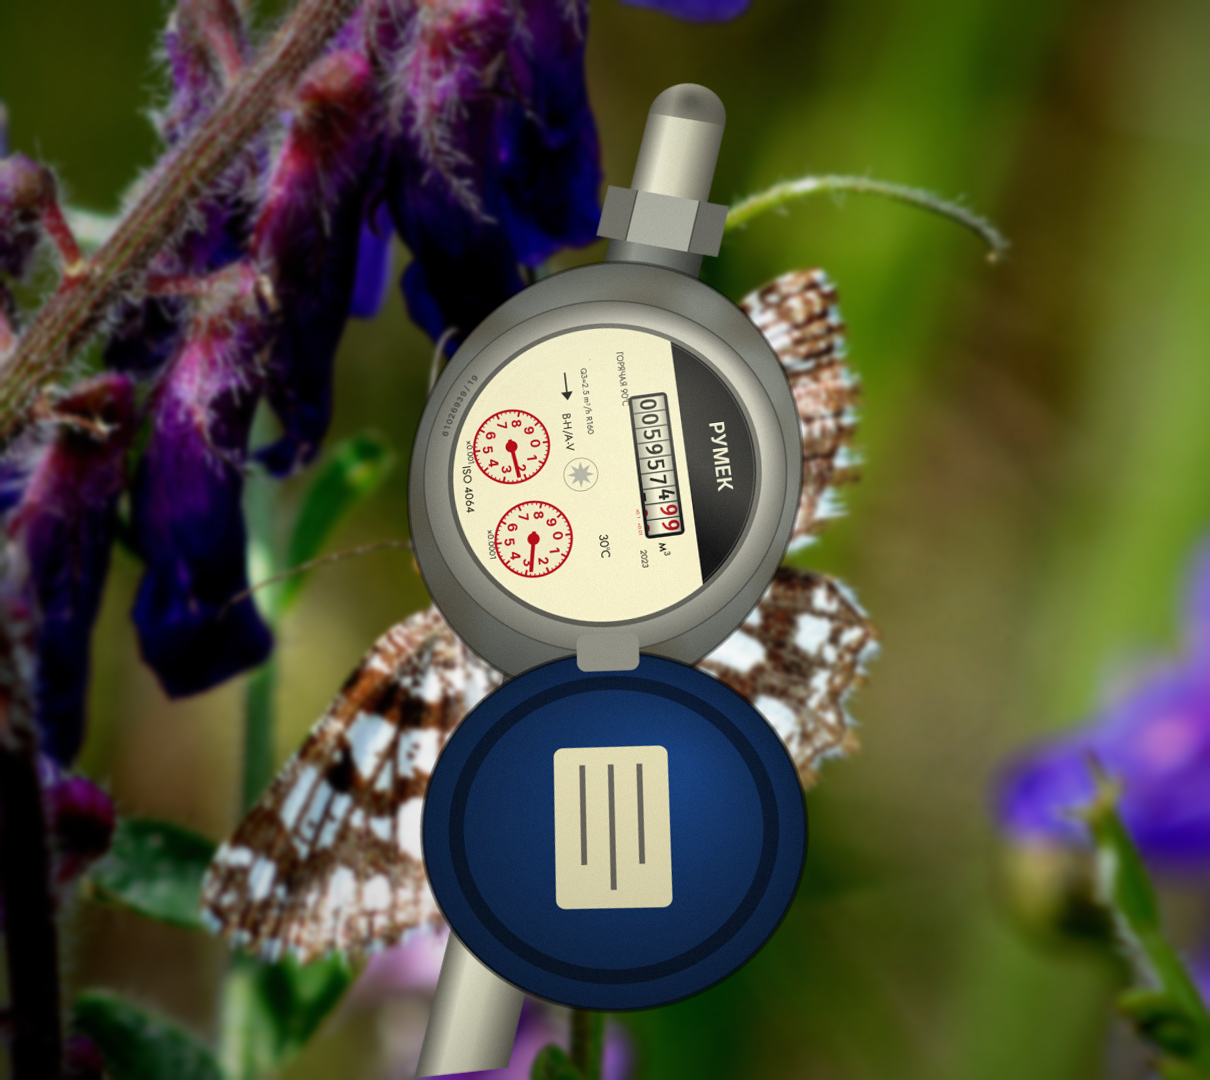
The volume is 59574.9922 (m³)
